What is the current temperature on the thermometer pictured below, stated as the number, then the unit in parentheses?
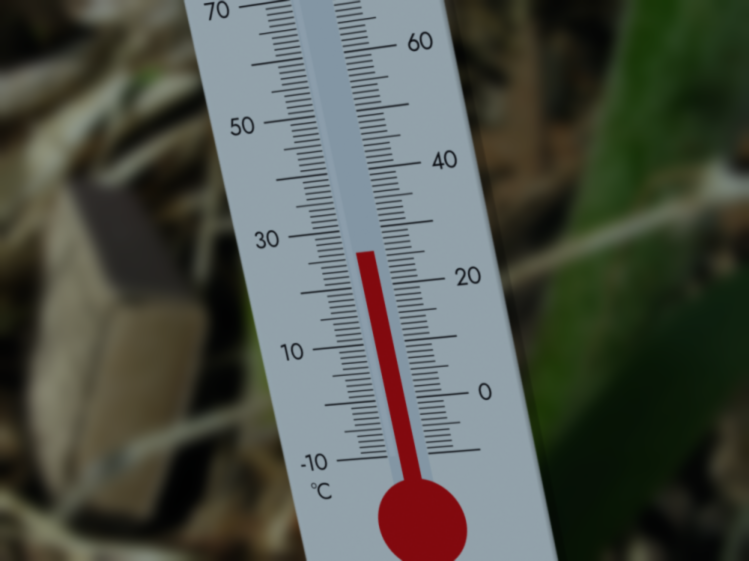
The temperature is 26 (°C)
